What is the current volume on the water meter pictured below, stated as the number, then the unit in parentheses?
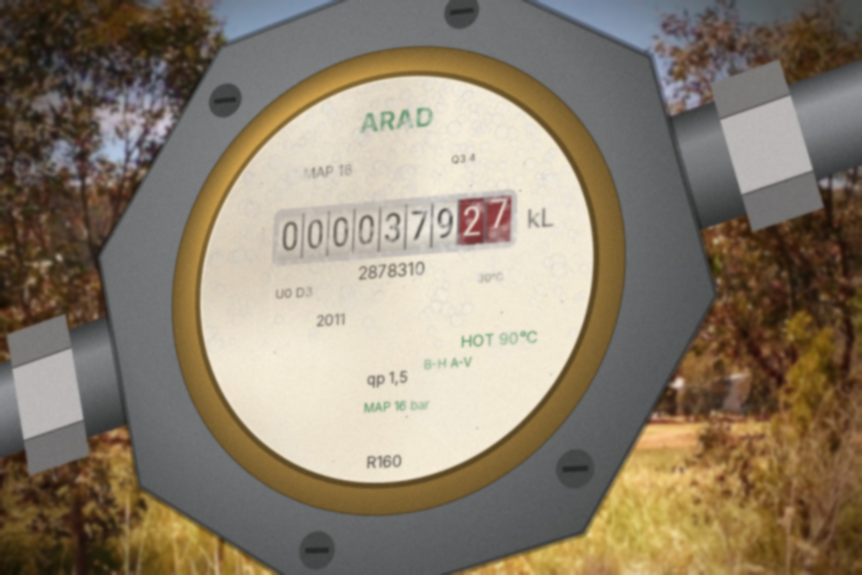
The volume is 379.27 (kL)
